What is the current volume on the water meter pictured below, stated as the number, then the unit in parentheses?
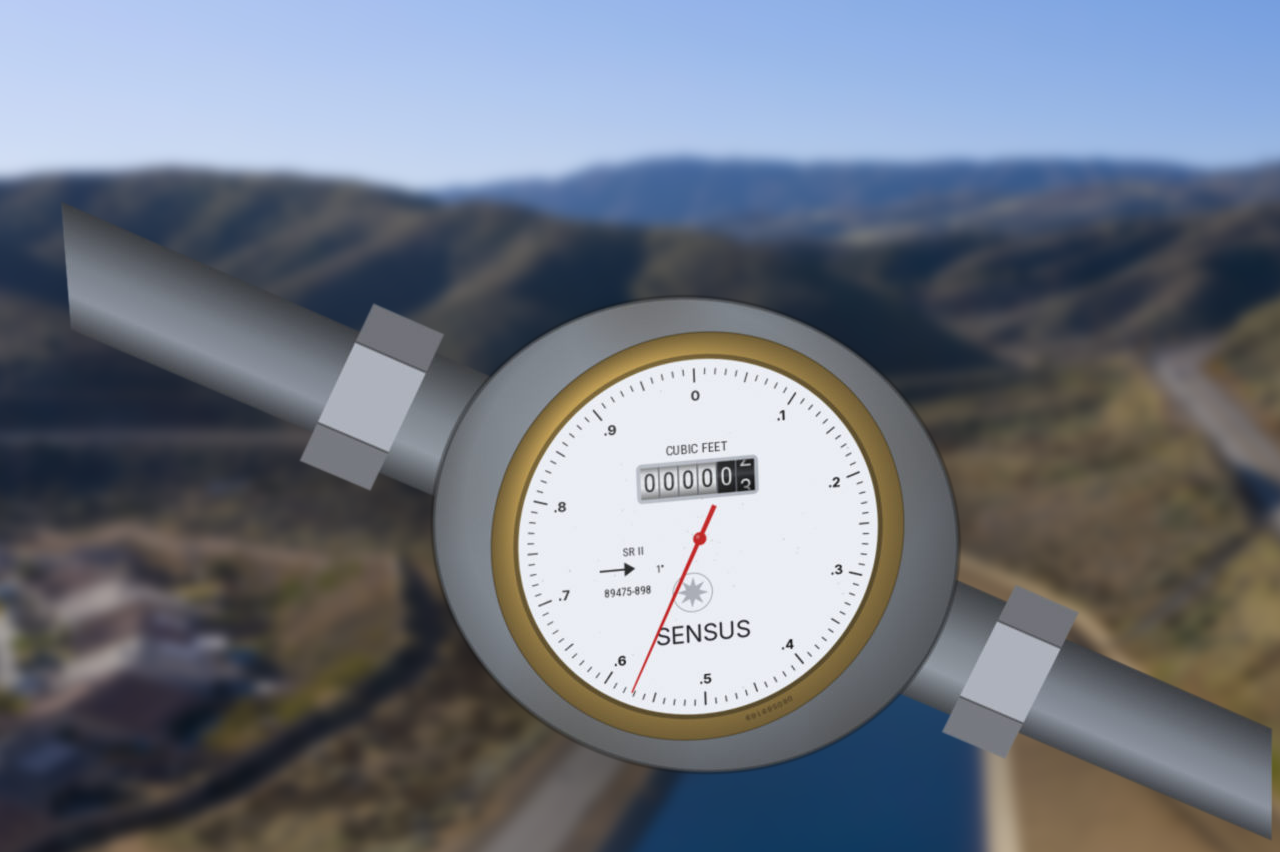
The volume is 2.57 (ft³)
